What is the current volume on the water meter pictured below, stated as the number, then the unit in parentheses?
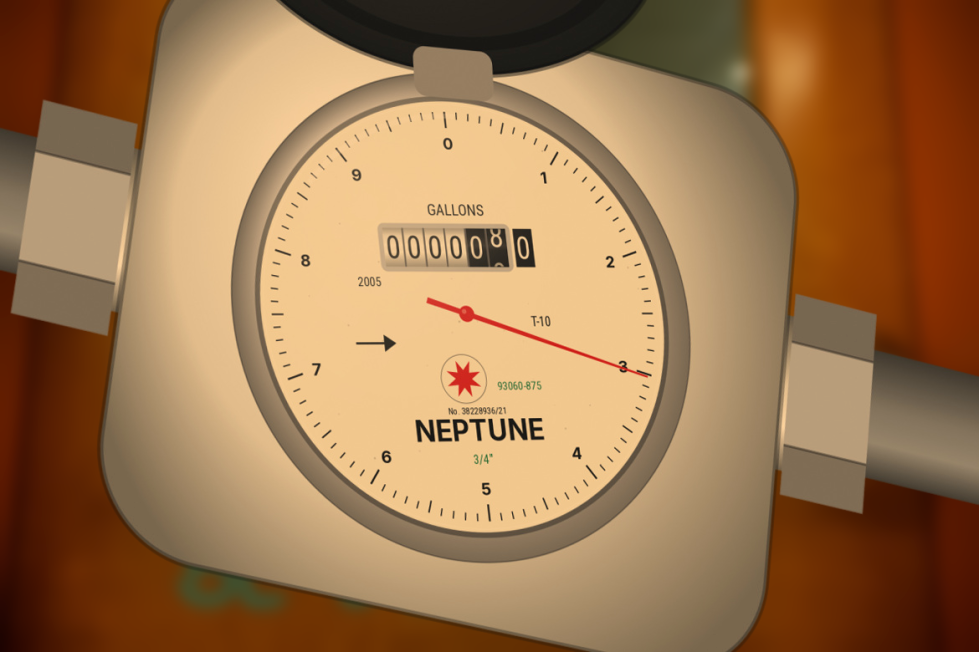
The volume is 83.0 (gal)
